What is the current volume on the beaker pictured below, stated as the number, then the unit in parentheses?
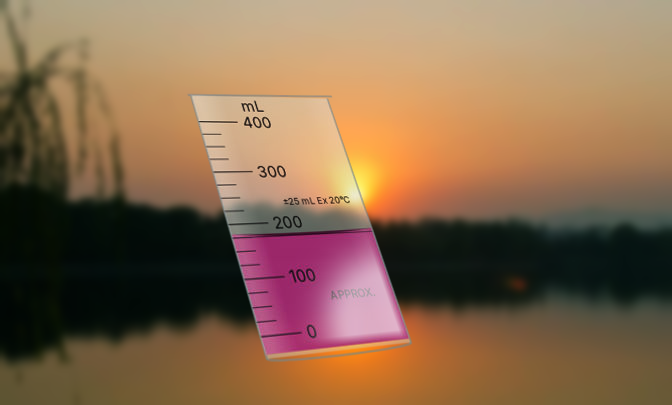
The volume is 175 (mL)
